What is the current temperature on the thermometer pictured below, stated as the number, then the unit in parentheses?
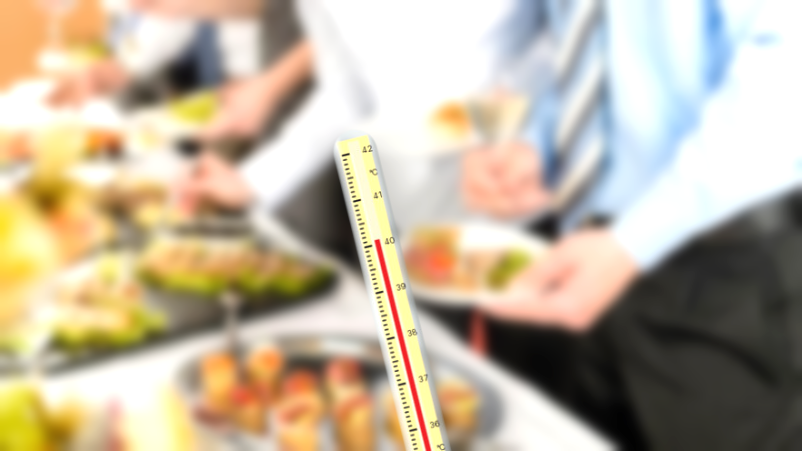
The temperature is 40.1 (°C)
